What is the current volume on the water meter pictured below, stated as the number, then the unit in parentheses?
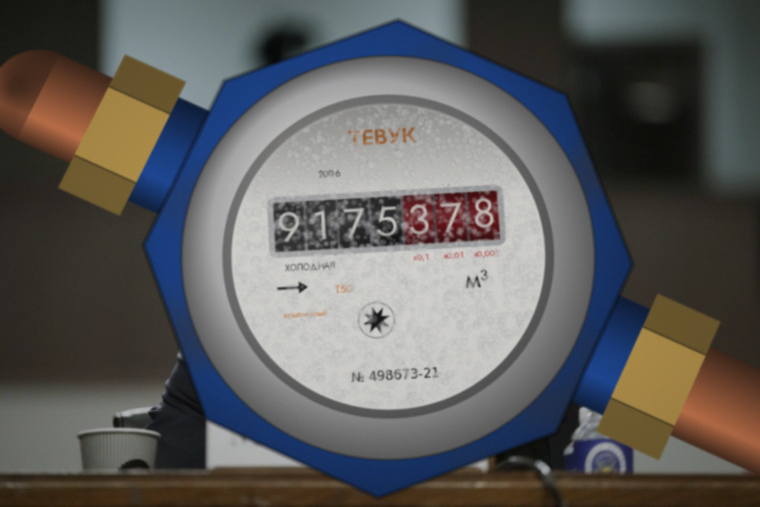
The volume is 9175.378 (m³)
